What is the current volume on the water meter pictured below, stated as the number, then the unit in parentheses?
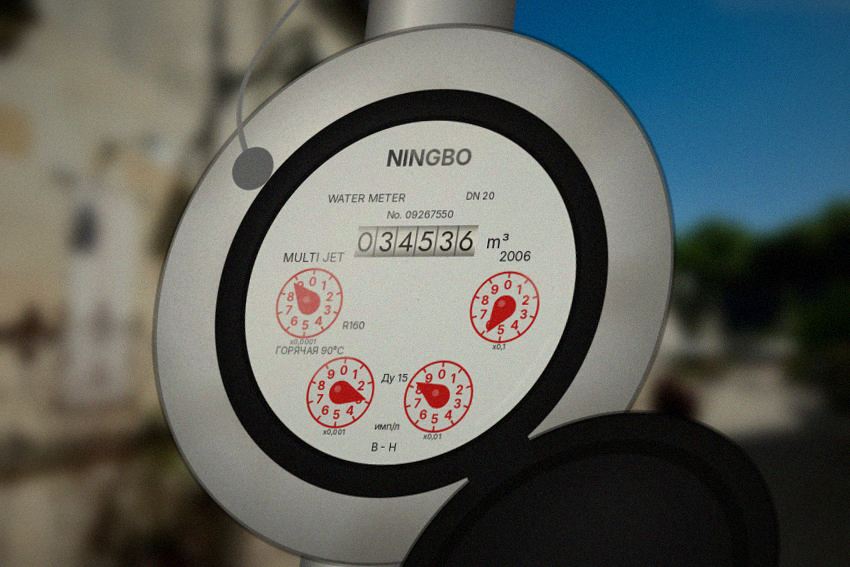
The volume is 34536.5828 (m³)
